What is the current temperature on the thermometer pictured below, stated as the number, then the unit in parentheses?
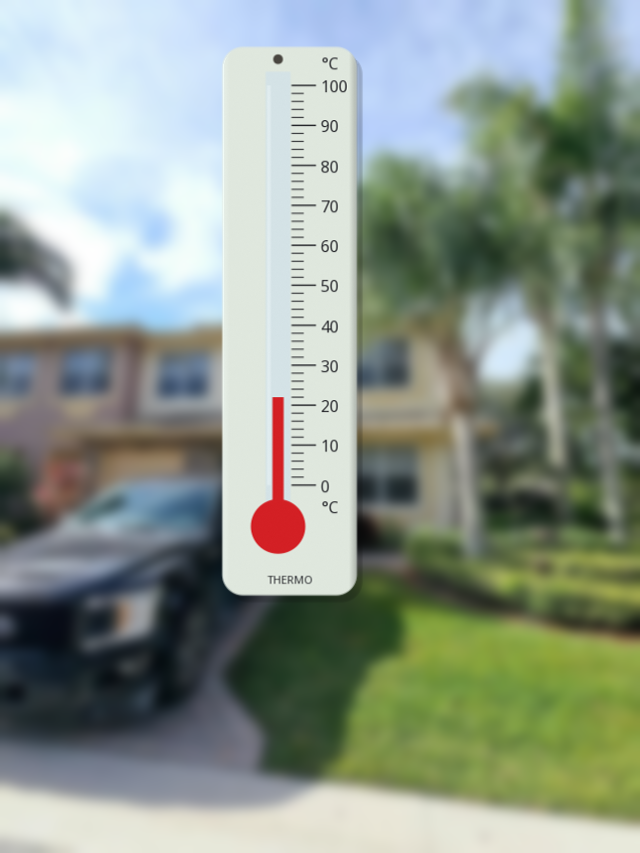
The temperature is 22 (°C)
